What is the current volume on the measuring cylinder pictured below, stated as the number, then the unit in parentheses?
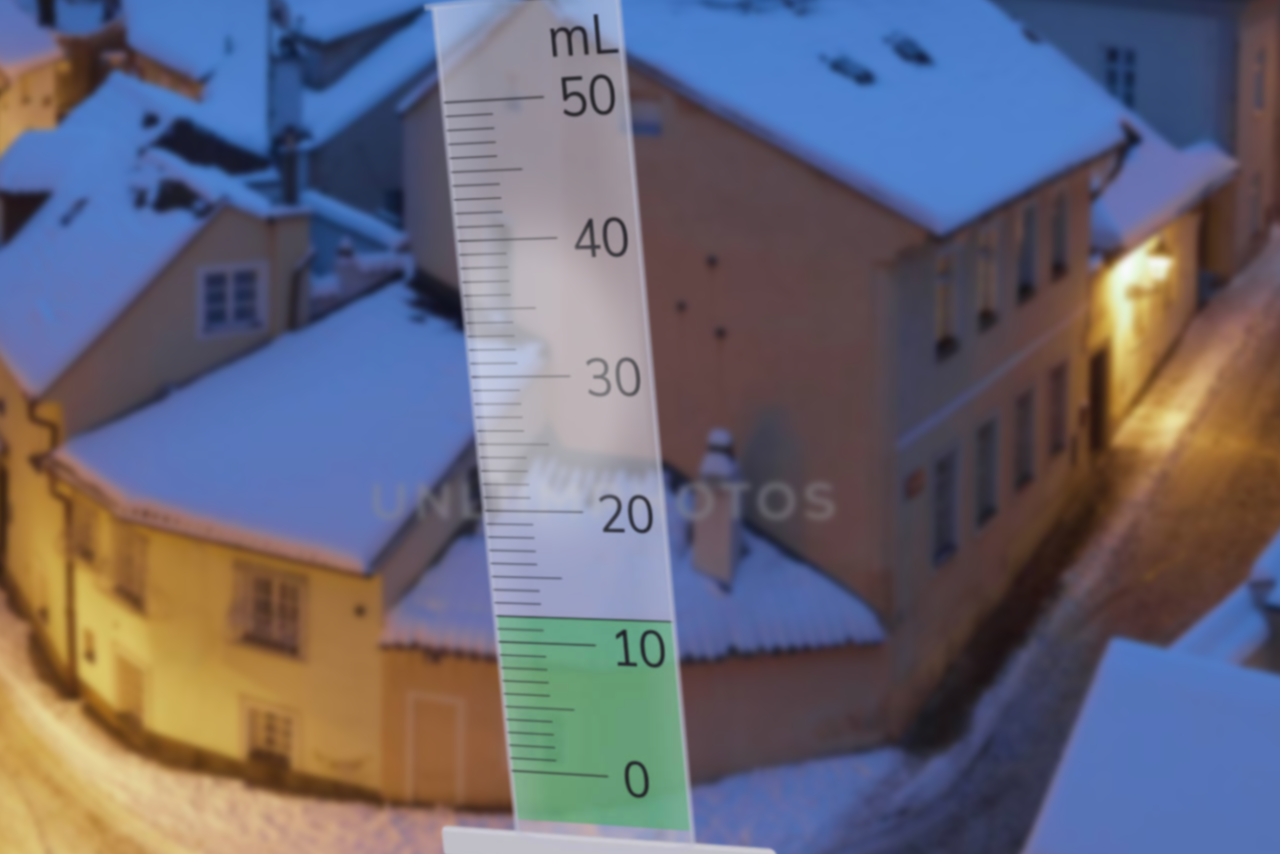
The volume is 12 (mL)
